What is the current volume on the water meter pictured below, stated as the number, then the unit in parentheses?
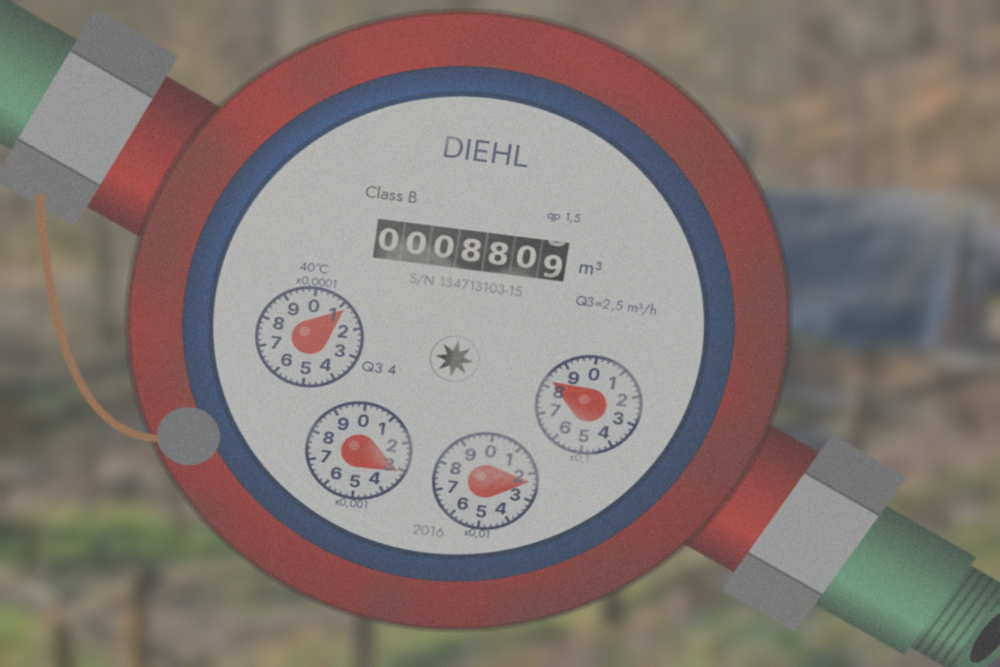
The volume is 8808.8231 (m³)
